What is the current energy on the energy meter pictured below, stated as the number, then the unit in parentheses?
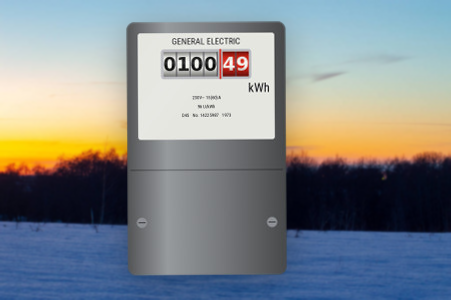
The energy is 100.49 (kWh)
